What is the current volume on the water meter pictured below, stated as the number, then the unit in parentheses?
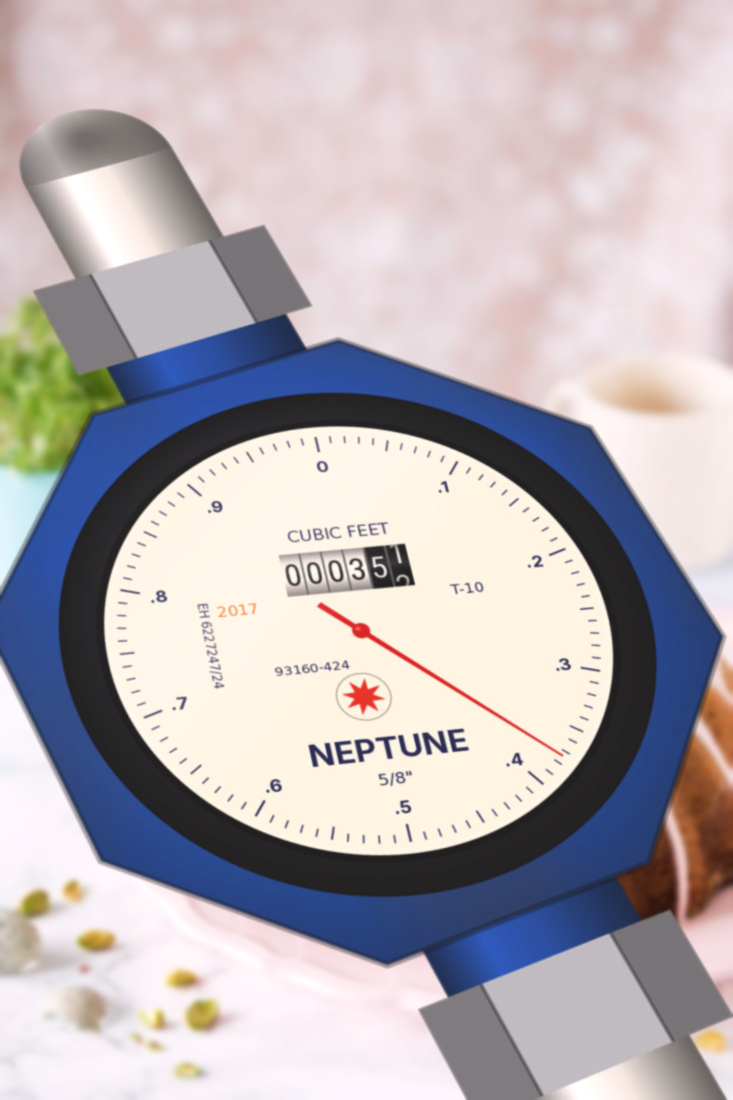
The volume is 351.37 (ft³)
